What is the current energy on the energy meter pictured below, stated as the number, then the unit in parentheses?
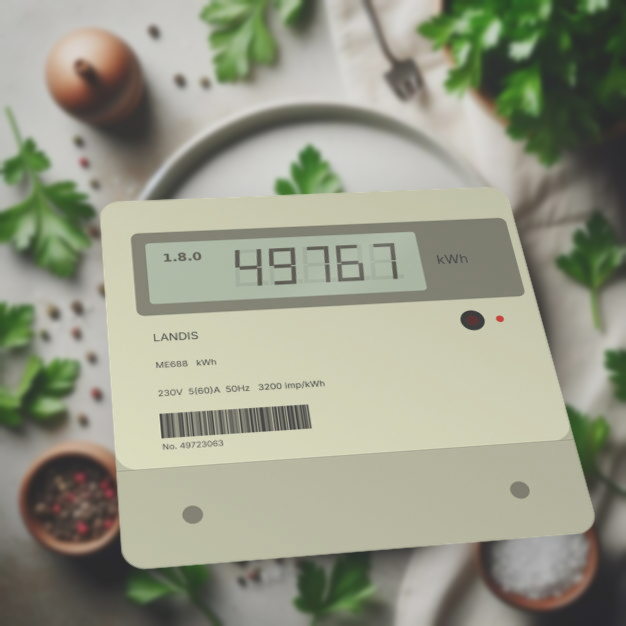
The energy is 49767 (kWh)
